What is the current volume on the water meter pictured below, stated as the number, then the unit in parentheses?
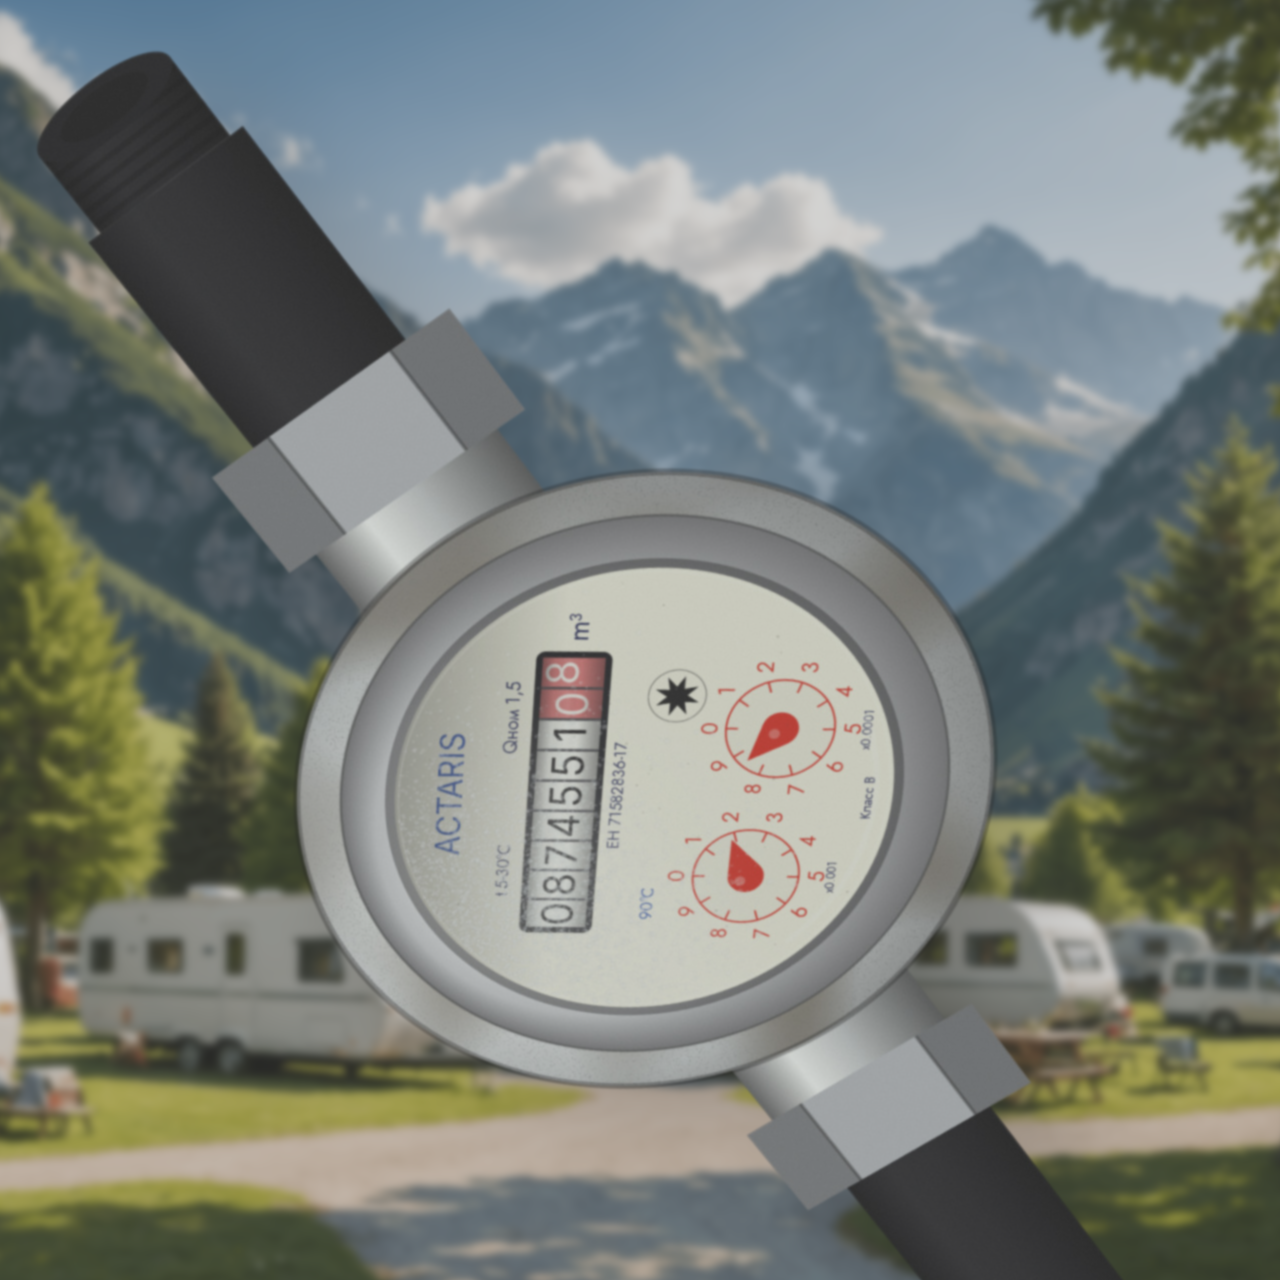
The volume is 874551.0818 (m³)
